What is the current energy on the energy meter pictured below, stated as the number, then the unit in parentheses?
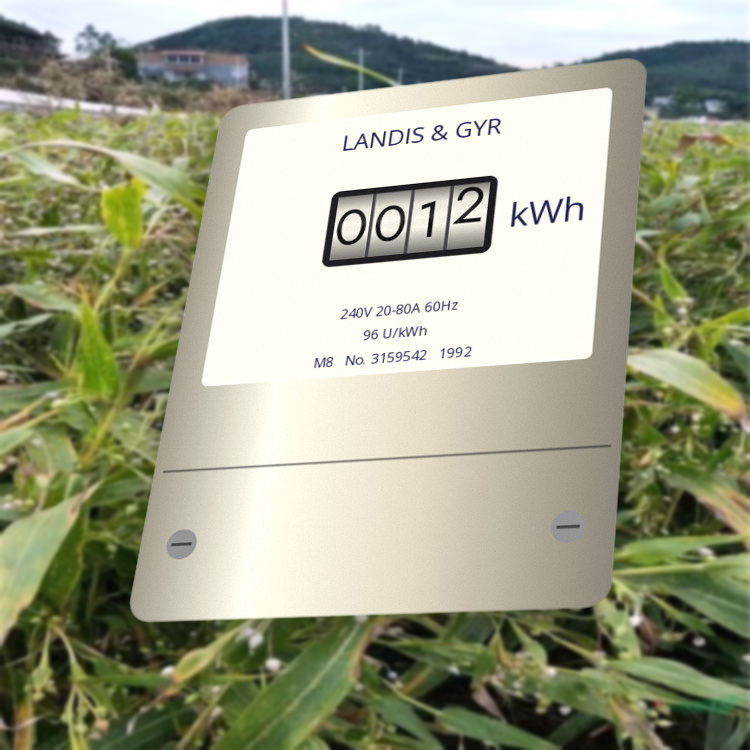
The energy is 12 (kWh)
